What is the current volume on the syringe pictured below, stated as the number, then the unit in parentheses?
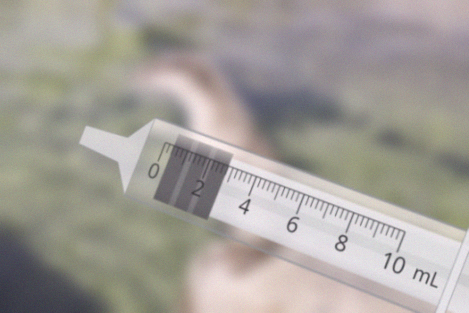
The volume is 0.4 (mL)
